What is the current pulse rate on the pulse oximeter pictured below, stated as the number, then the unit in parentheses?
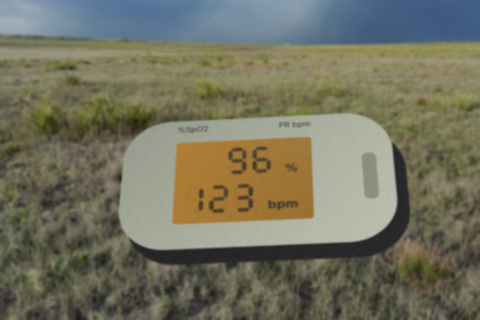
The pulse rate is 123 (bpm)
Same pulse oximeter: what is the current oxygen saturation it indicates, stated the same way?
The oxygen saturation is 96 (%)
